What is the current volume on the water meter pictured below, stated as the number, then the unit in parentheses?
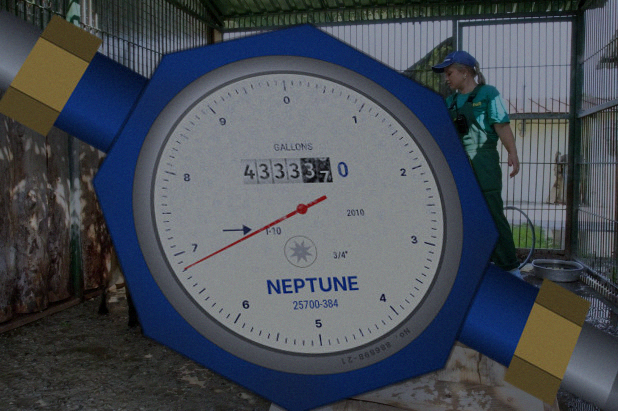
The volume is 4333366.8 (gal)
